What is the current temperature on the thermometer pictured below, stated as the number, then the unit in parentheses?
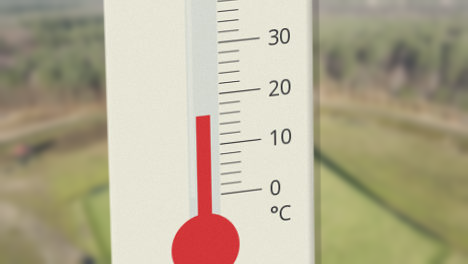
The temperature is 16 (°C)
